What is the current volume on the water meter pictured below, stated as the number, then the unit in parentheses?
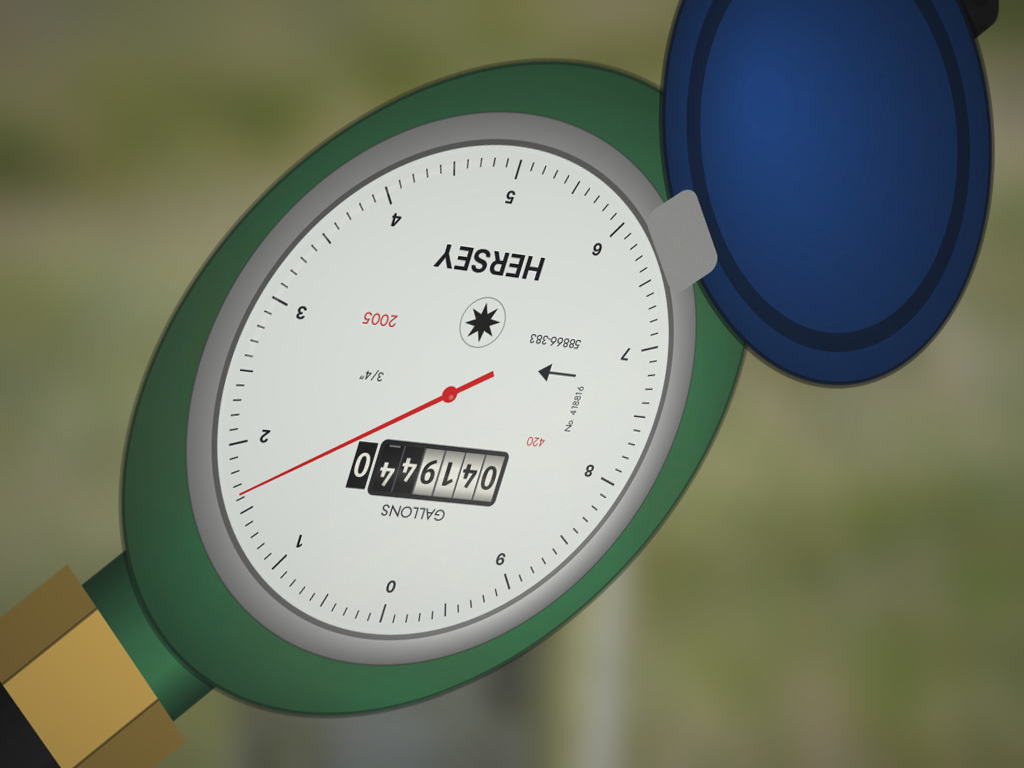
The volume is 419441.6 (gal)
